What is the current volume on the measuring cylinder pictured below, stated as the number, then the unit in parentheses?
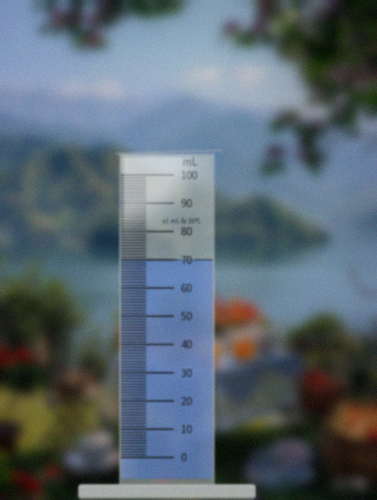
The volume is 70 (mL)
